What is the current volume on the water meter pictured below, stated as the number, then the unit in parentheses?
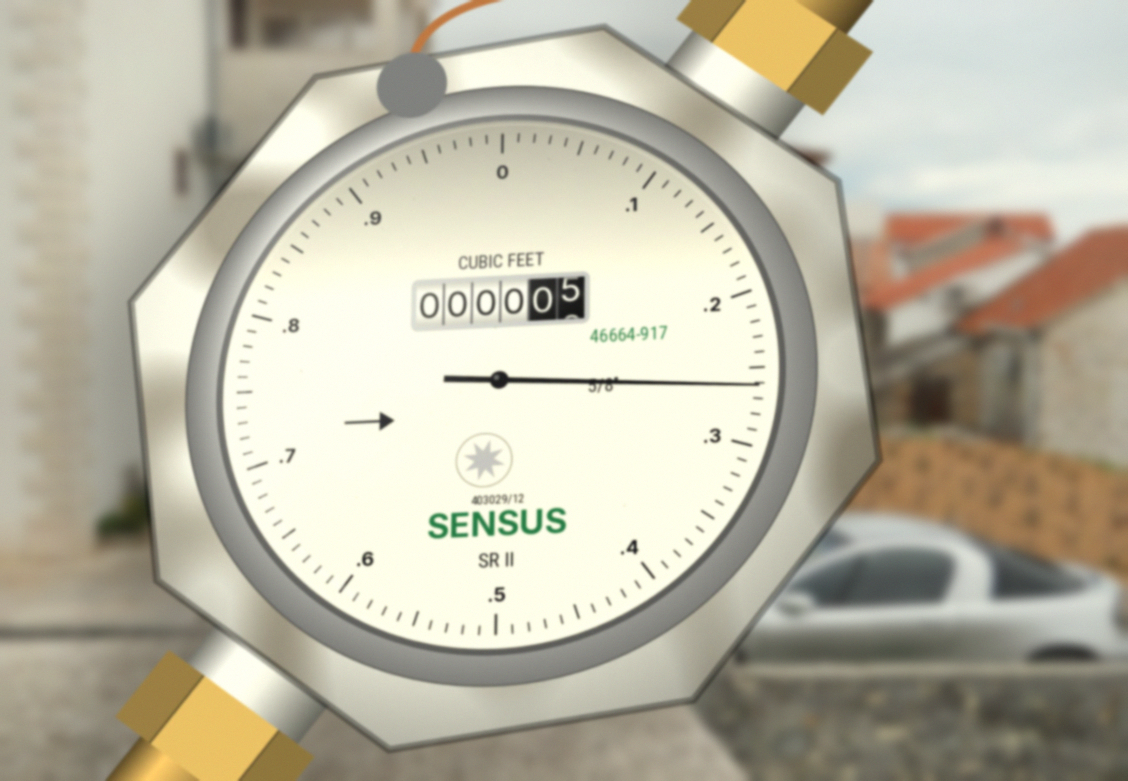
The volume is 5.26 (ft³)
